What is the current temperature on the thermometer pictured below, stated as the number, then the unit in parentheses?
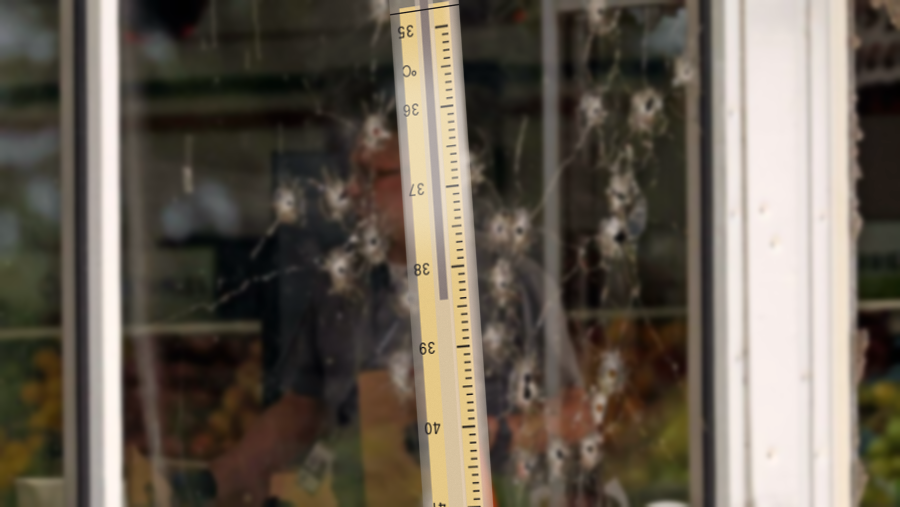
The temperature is 38.4 (°C)
